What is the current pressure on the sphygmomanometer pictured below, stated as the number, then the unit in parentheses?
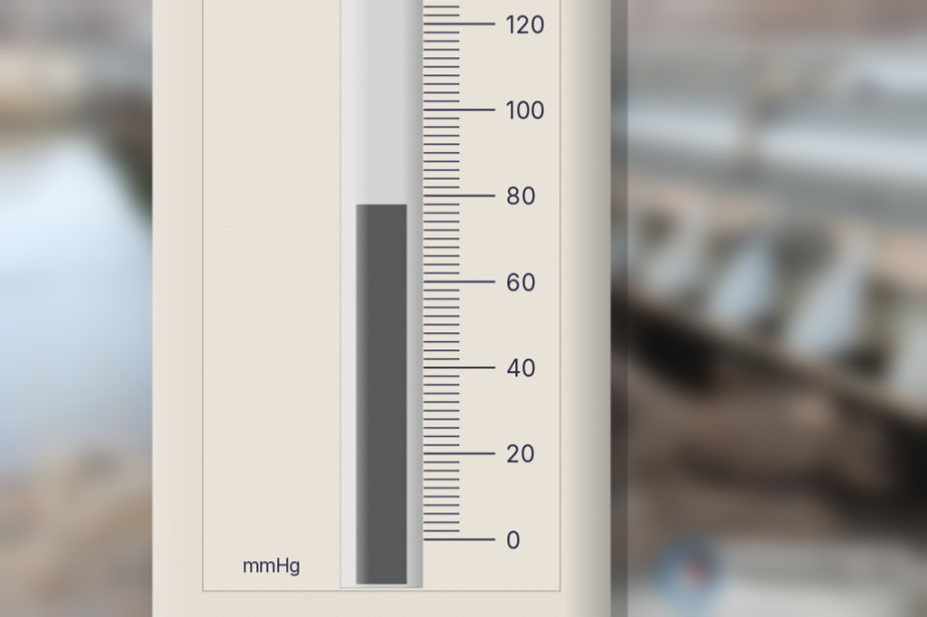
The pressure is 78 (mmHg)
